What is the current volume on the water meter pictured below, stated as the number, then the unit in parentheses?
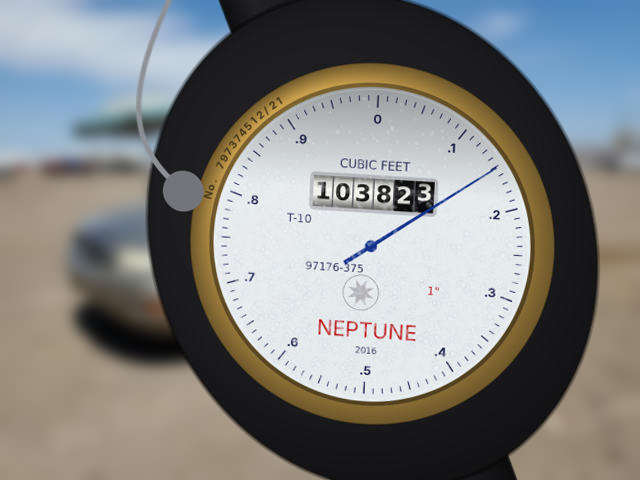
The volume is 103823.15 (ft³)
